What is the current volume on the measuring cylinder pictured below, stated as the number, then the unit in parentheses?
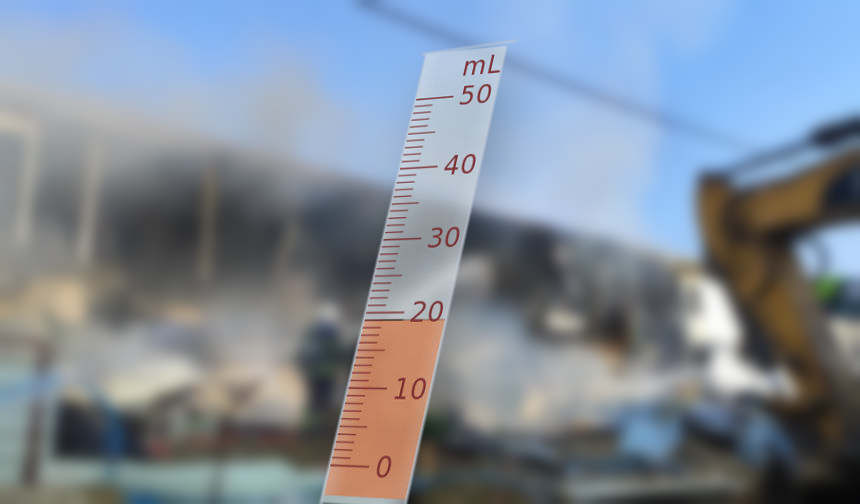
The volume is 19 (mL)
